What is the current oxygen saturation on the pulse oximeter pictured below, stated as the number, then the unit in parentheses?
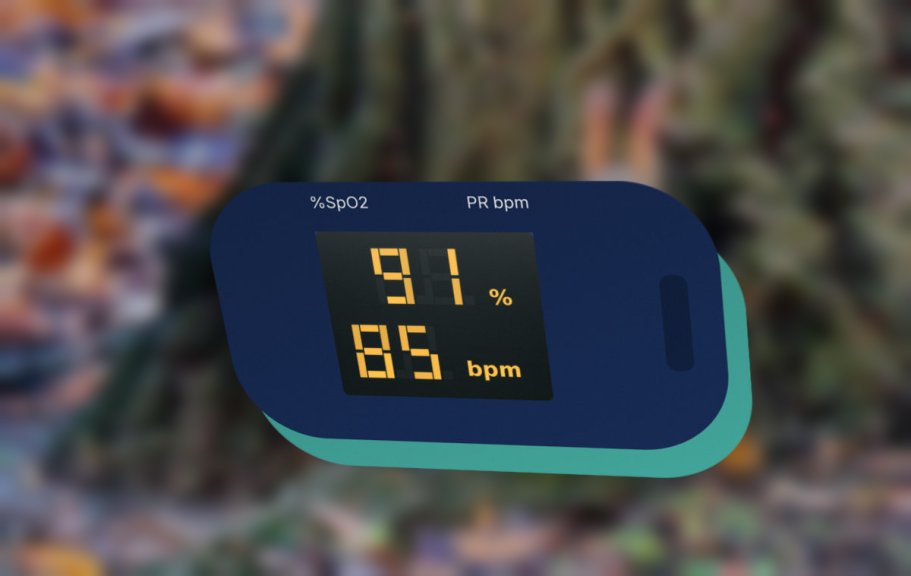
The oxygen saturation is 91 (%)
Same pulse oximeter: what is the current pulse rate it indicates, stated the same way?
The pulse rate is 85 (bpm)
